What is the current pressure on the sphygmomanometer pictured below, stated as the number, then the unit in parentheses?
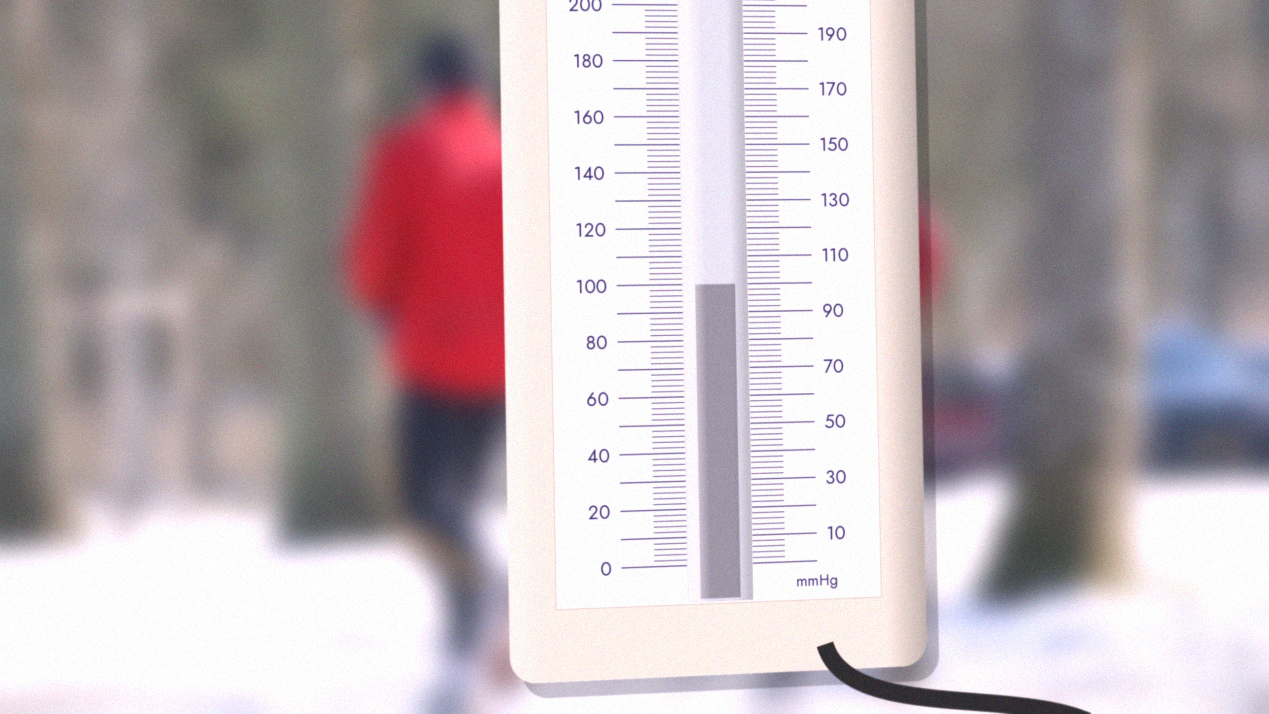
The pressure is 100 (mmHg)
